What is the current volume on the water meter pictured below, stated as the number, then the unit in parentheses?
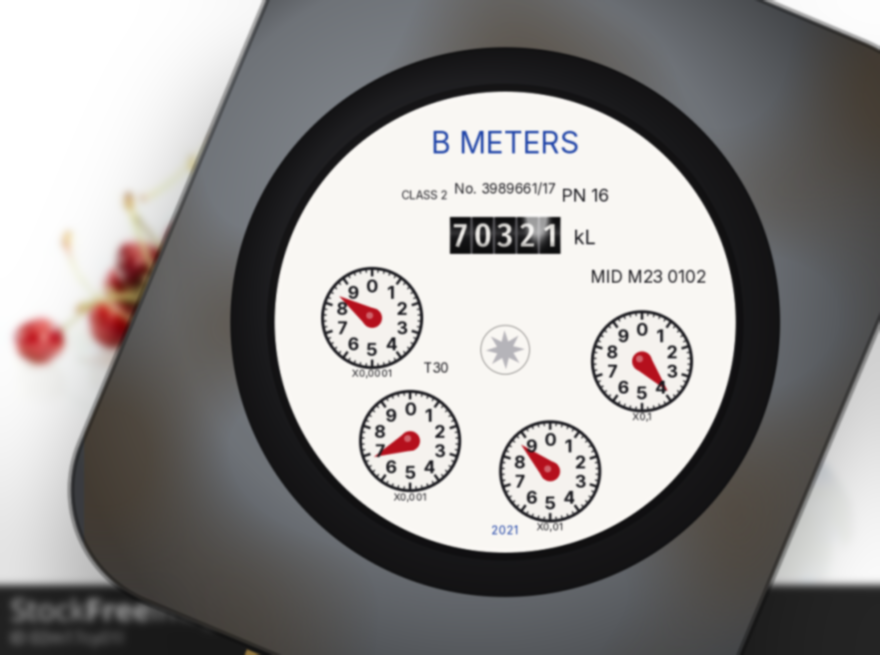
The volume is 70321.3868 (kL)
